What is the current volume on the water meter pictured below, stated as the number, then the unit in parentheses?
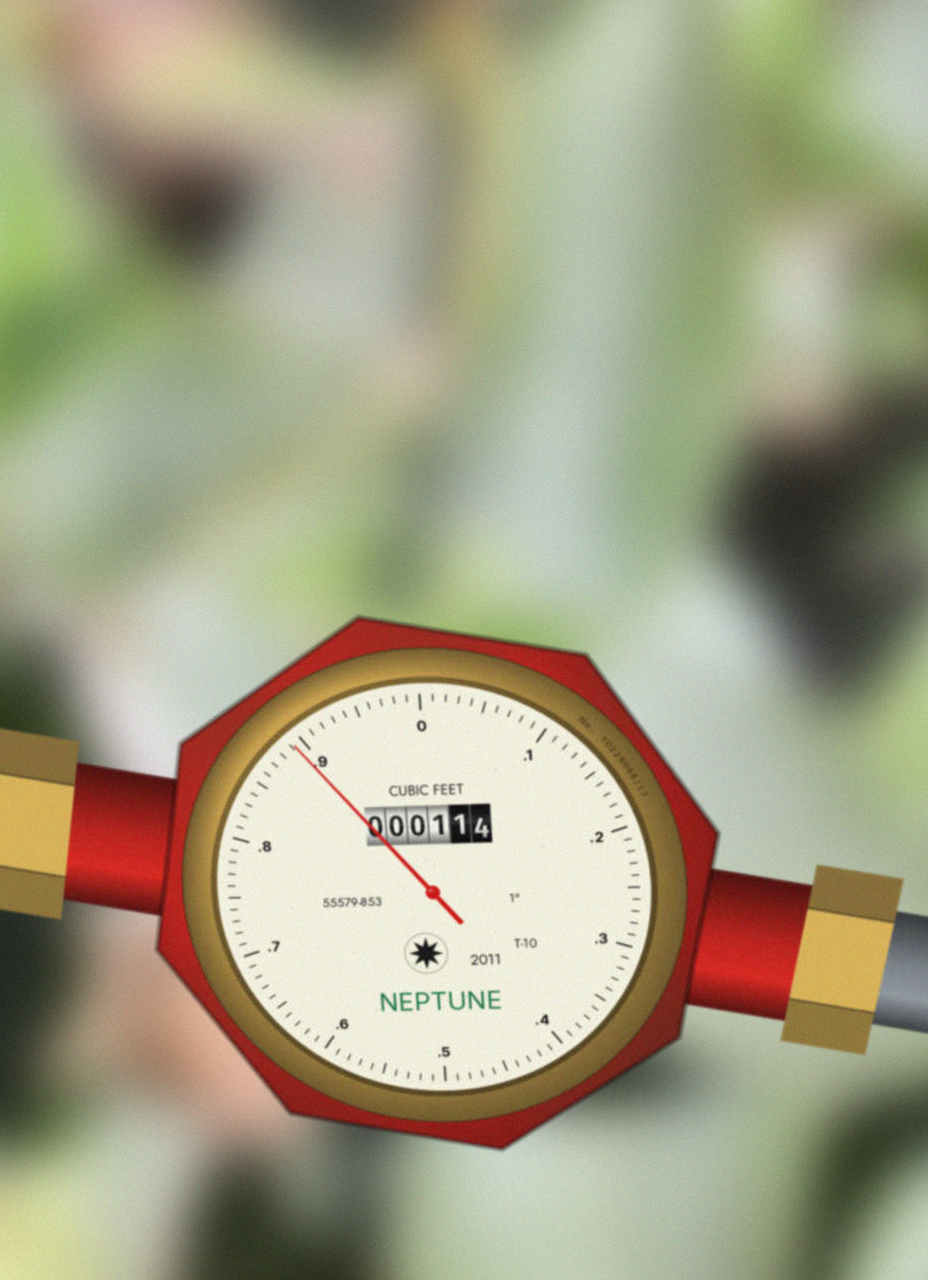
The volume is 113.89 (ft³)
